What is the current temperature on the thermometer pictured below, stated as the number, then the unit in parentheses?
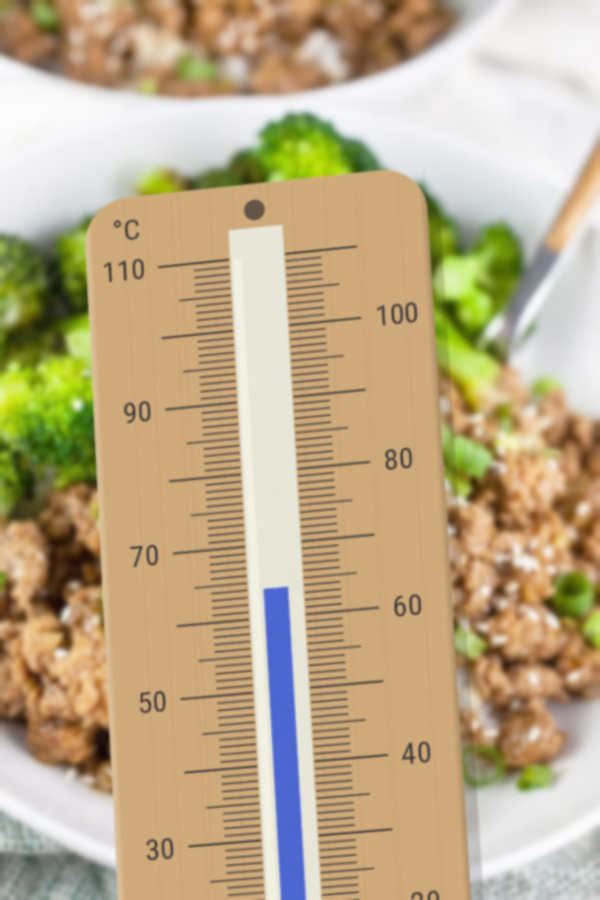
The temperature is 64 (°C)
